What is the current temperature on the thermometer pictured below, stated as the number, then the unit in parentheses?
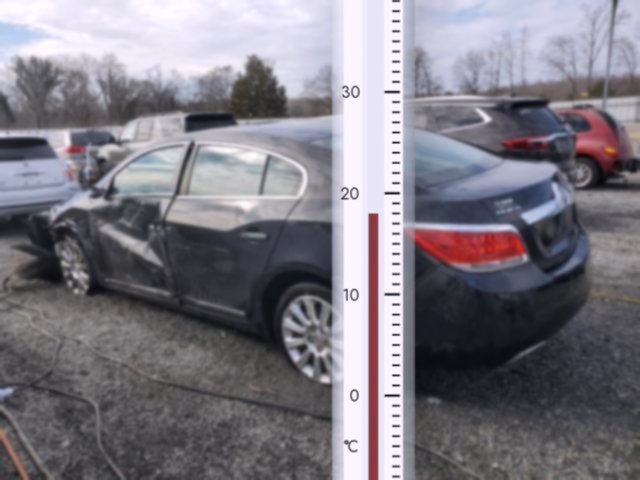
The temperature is 18 (°C)
